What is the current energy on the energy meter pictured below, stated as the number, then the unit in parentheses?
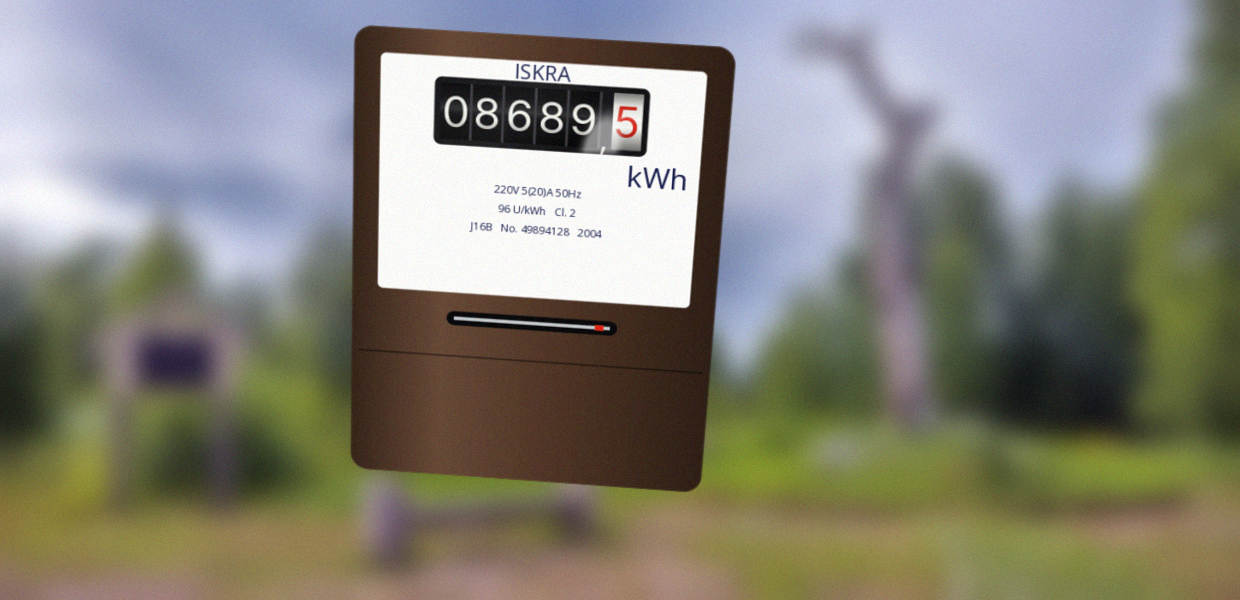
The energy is 8689.5 (kWh)
